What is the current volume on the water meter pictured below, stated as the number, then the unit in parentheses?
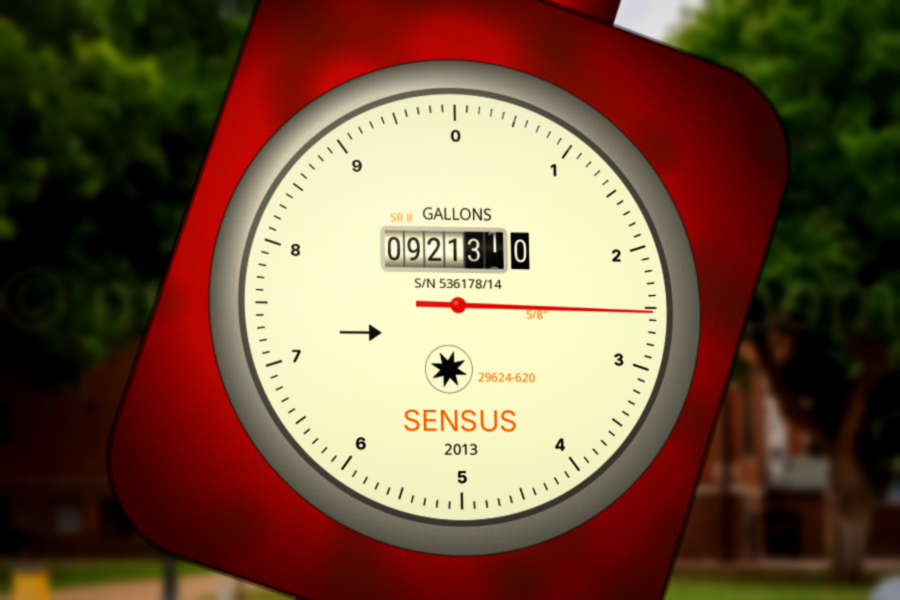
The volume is 921312.5 (gal)
